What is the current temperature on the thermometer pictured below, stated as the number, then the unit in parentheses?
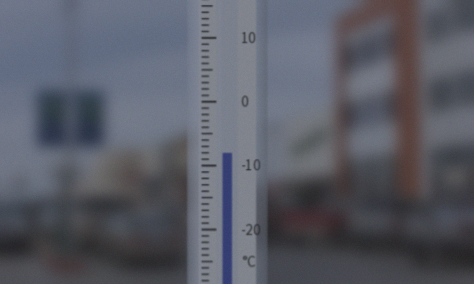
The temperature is -8 (°C)
